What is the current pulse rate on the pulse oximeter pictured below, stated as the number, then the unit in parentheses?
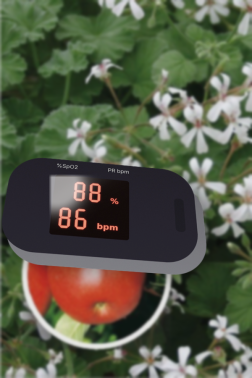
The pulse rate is 86 (bpm)
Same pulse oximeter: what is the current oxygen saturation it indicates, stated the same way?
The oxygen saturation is 88 (%)
